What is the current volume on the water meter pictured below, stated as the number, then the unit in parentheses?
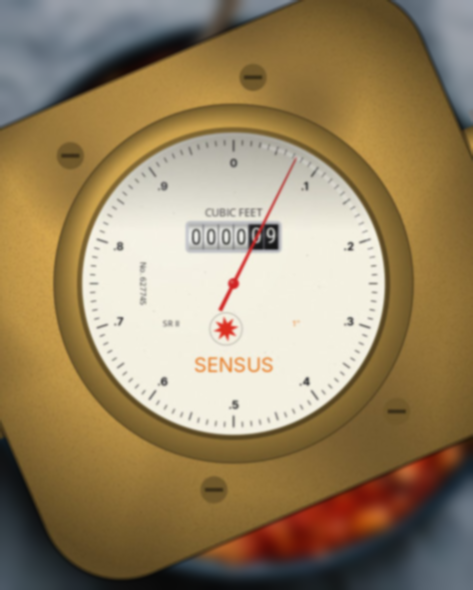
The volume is 9.07 (ft³)
